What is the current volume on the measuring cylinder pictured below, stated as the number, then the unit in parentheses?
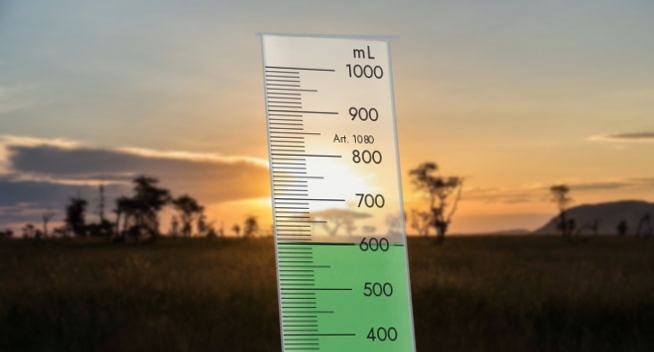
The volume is 600 (mL)
